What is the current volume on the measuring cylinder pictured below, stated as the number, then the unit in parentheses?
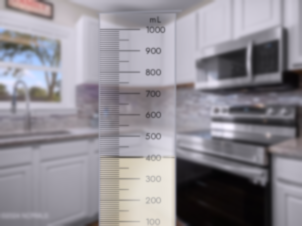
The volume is 400 (mL)
